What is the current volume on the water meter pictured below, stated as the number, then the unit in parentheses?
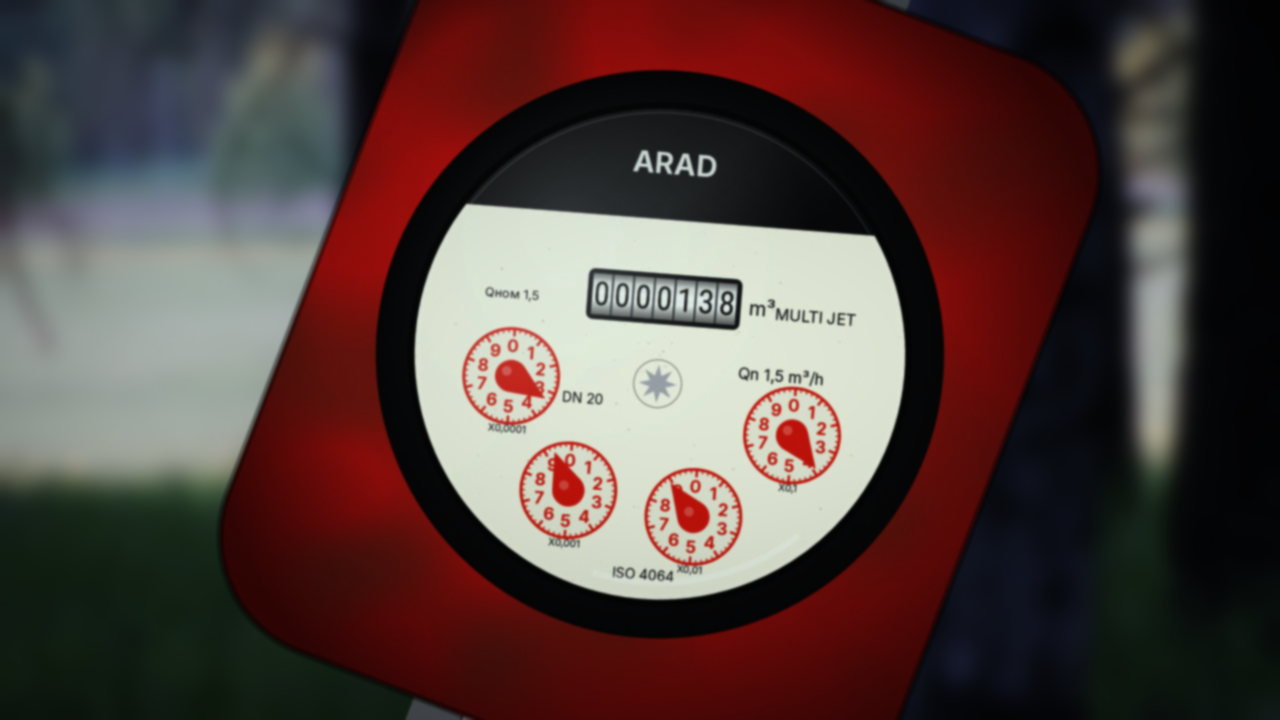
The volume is 138.3893 (m³)
